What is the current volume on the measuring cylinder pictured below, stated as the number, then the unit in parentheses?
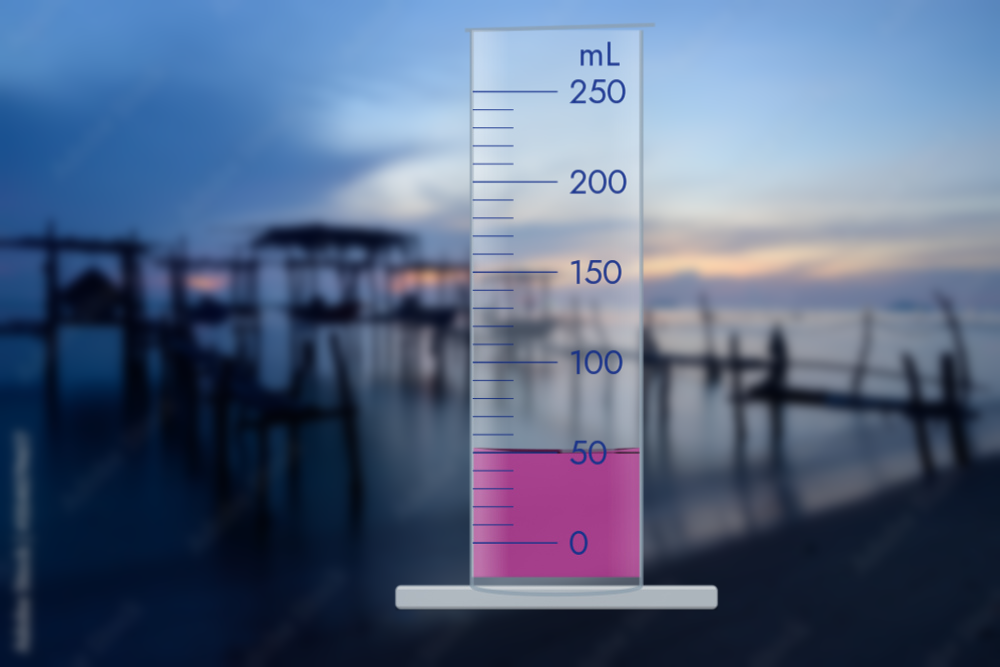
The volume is 50 (mL)
